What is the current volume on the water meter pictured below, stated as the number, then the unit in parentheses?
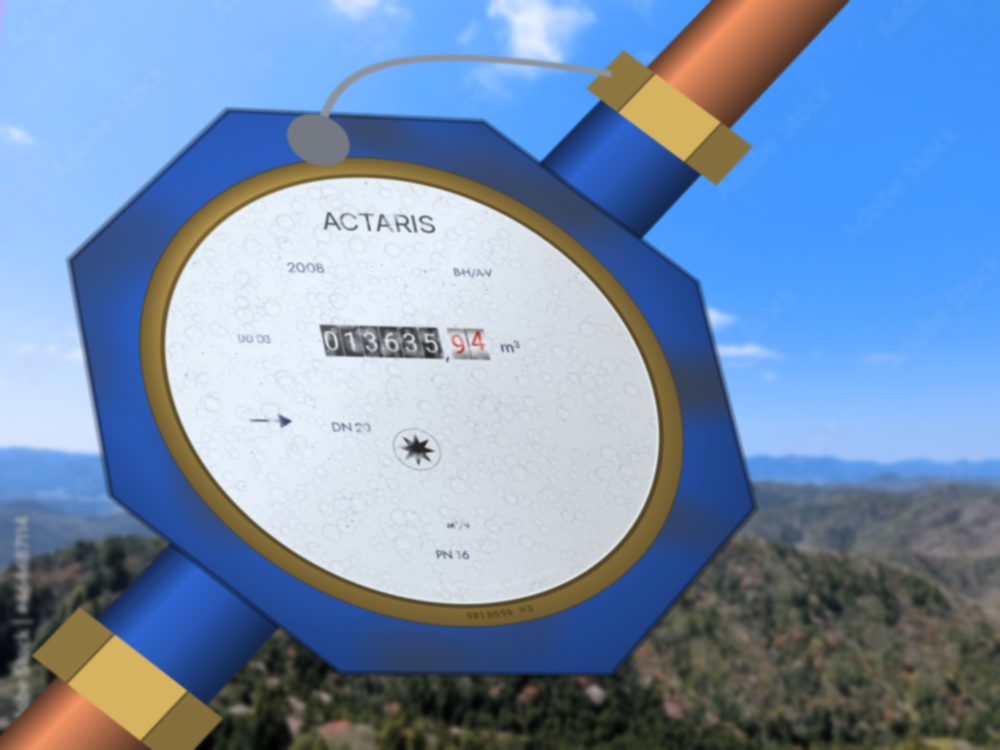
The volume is 13635.94 (m³)
